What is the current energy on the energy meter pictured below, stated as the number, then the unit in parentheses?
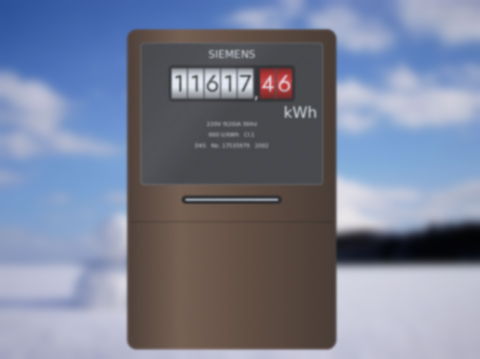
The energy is 11617.46 (kWh)
